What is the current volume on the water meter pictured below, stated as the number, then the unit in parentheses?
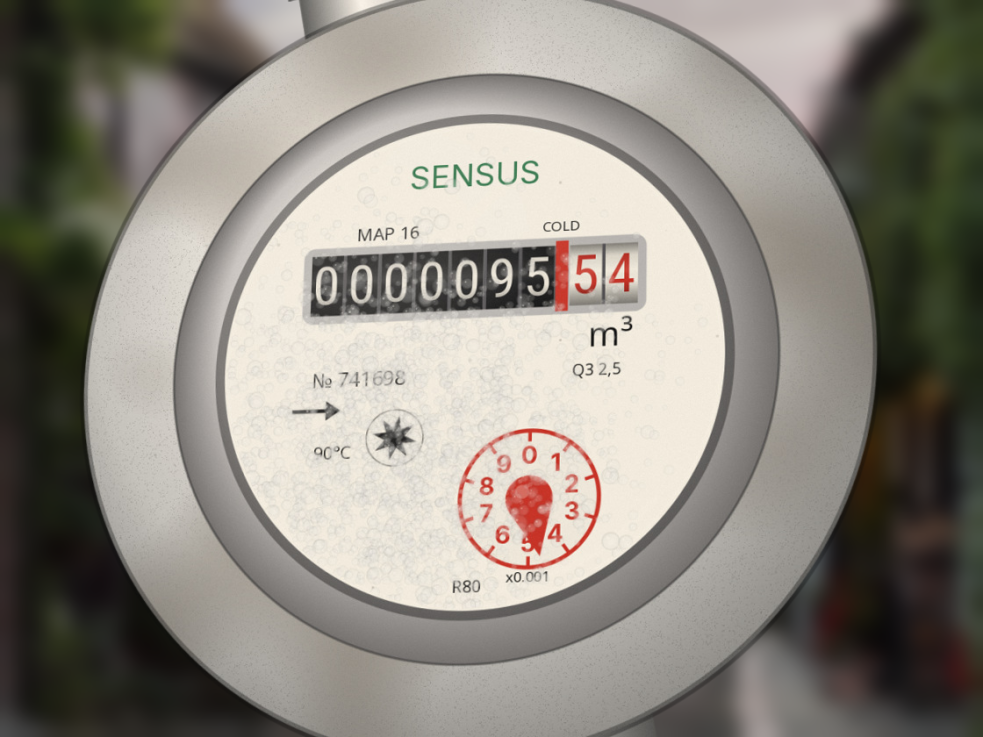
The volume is 95.544 (m³)
